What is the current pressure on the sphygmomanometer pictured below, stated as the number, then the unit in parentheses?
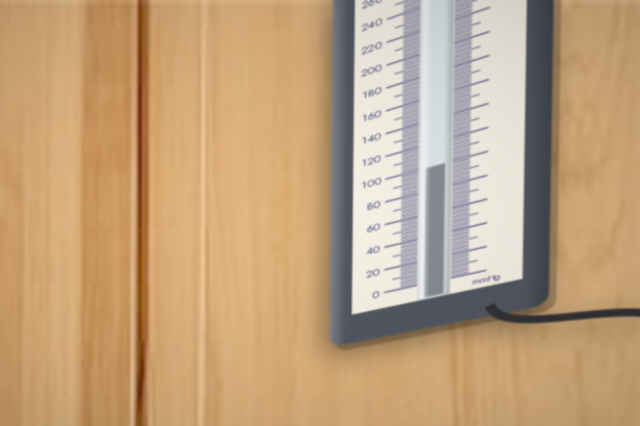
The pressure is 100 (mmHg)
